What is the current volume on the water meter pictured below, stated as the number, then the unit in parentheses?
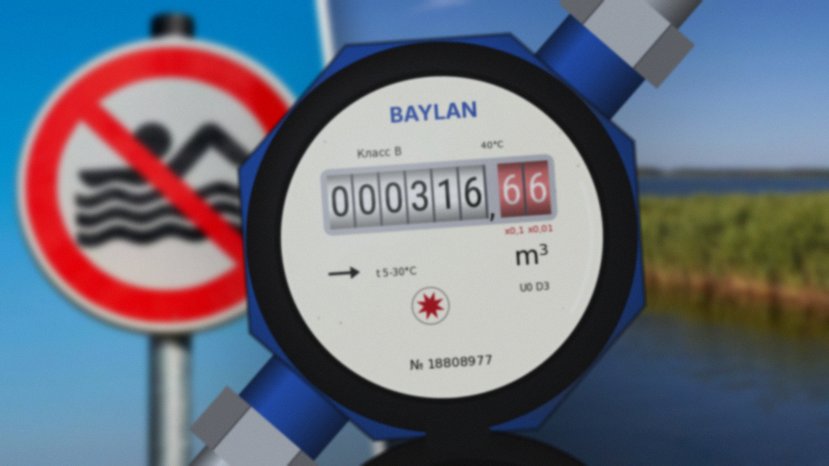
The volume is 316.66 (m³)
